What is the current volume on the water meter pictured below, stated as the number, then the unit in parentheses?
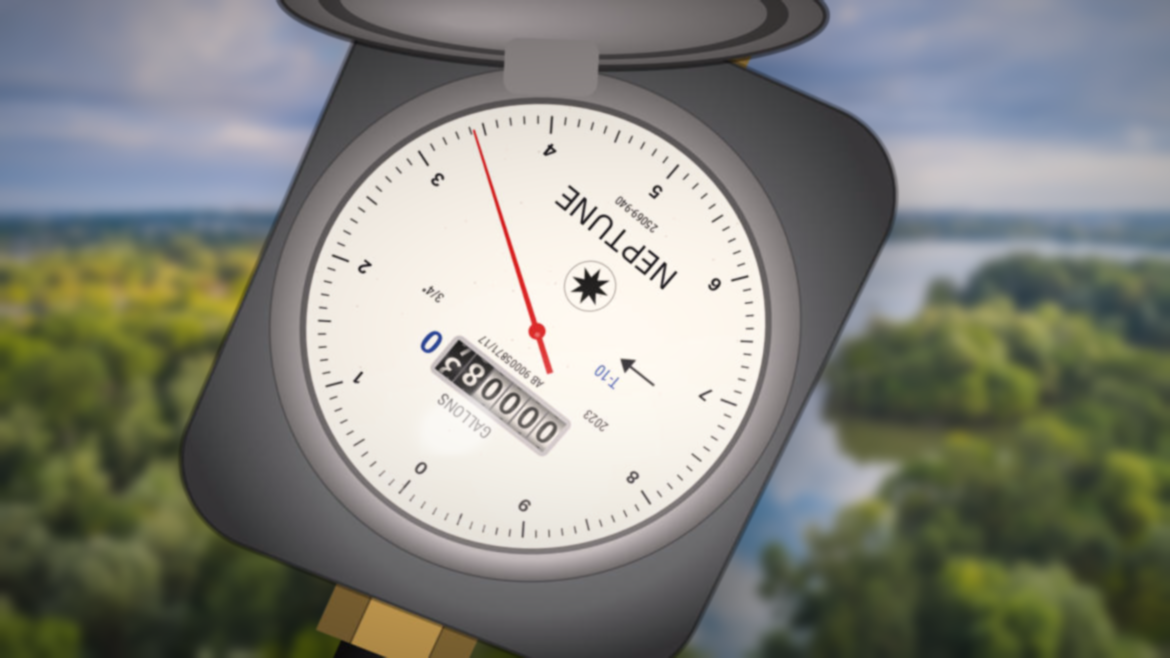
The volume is 833.4 (gal)
